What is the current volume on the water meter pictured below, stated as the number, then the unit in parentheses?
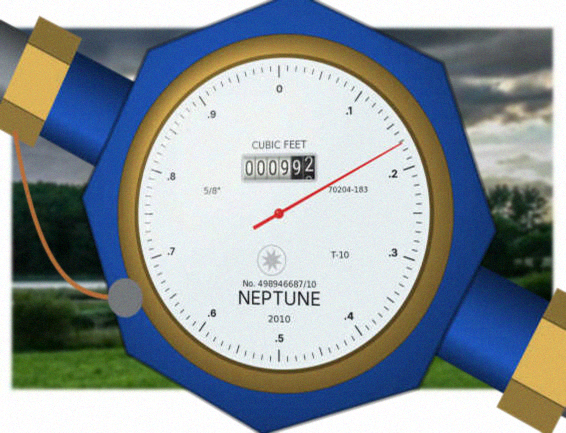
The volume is 992.17 (ft³)
